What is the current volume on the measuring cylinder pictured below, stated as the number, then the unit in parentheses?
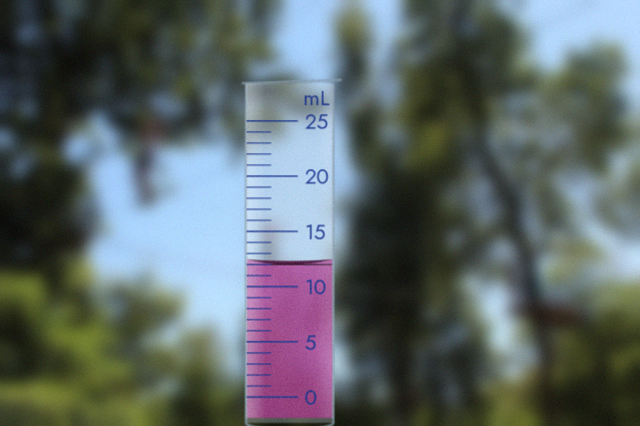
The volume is 12 (mL)
